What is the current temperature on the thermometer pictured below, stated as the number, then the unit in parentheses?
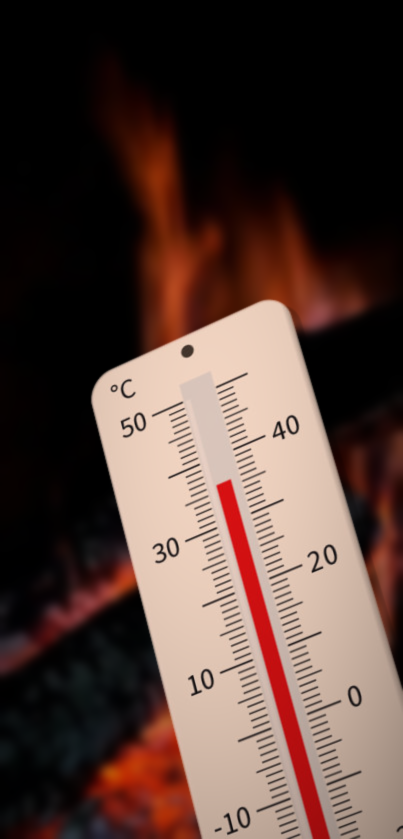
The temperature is 36 (°C)
